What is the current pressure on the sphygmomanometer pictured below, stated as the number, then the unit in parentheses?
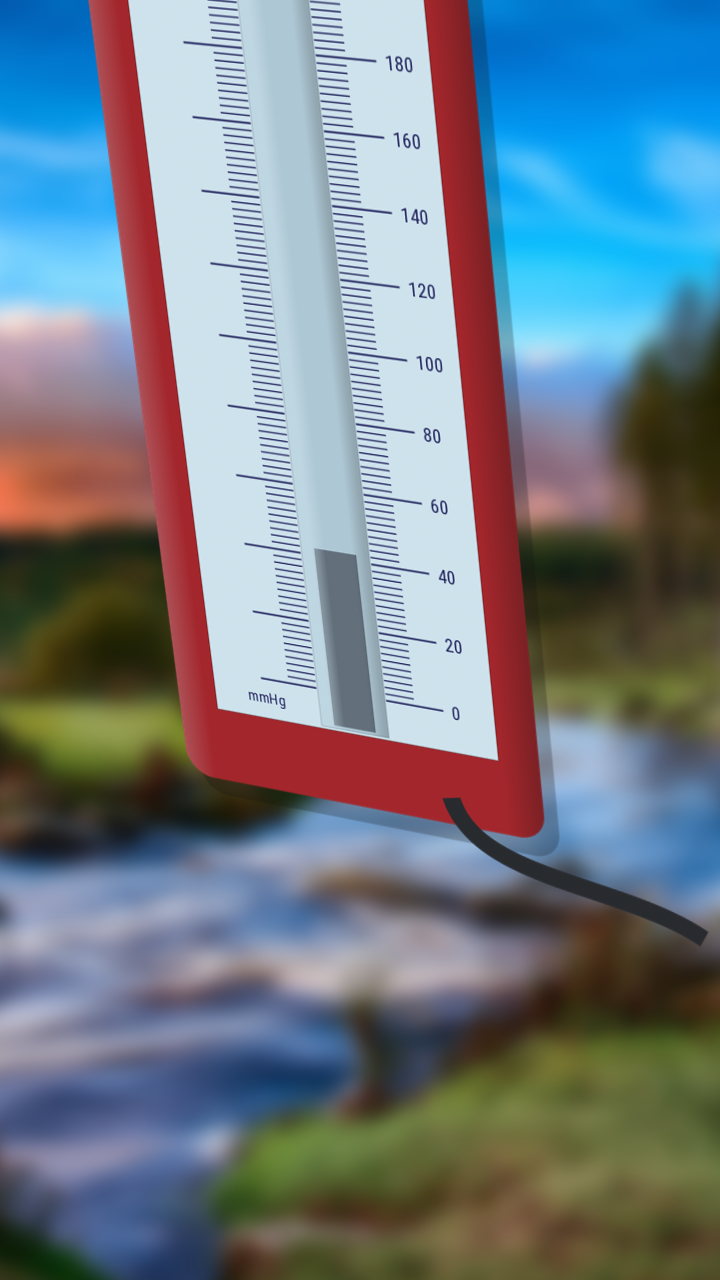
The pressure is 42 (mmHg)
